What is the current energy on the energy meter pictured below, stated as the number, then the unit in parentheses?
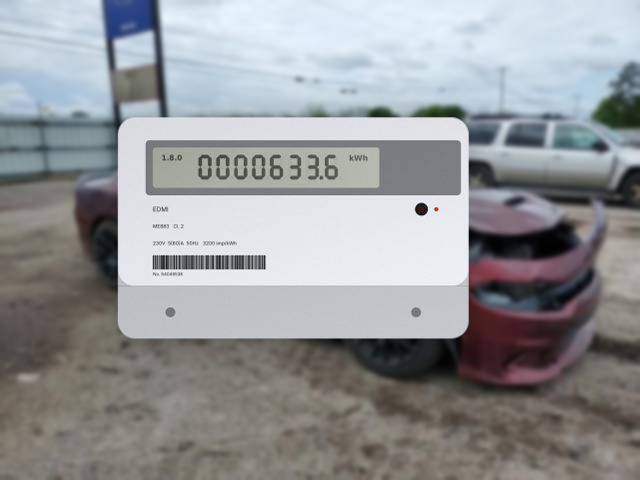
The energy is 633.6 (kWh)
